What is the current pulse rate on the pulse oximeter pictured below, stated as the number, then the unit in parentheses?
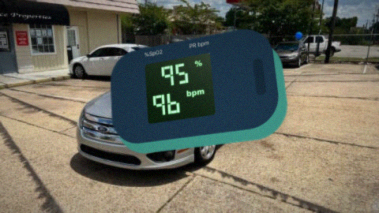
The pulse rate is 96 (bpm)
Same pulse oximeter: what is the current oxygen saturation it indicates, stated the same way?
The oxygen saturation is 95 (%)
